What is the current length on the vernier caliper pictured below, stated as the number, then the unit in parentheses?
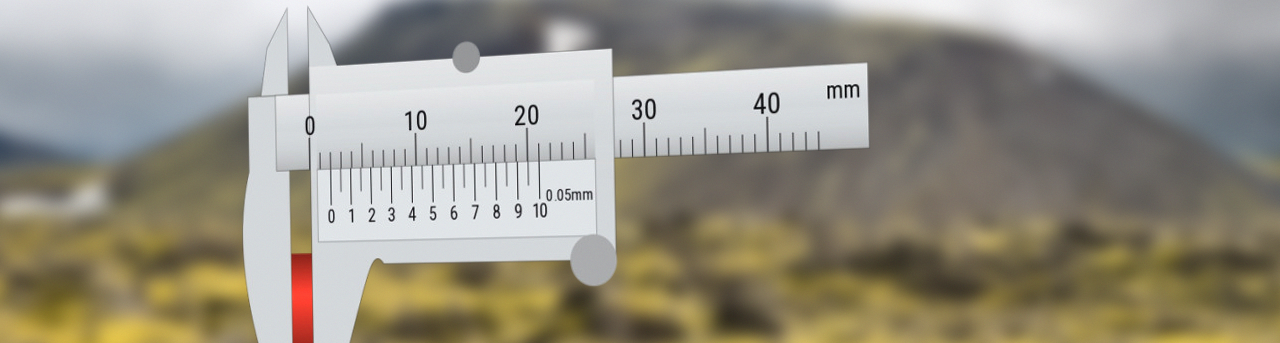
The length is 2.0 (mm)
